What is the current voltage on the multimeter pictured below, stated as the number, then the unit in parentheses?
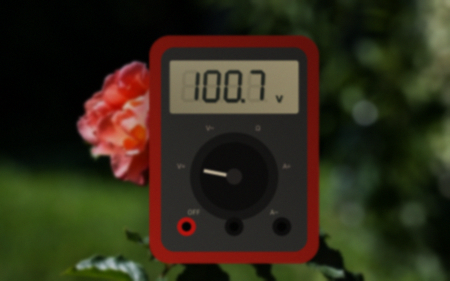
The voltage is 100.7 (V)
